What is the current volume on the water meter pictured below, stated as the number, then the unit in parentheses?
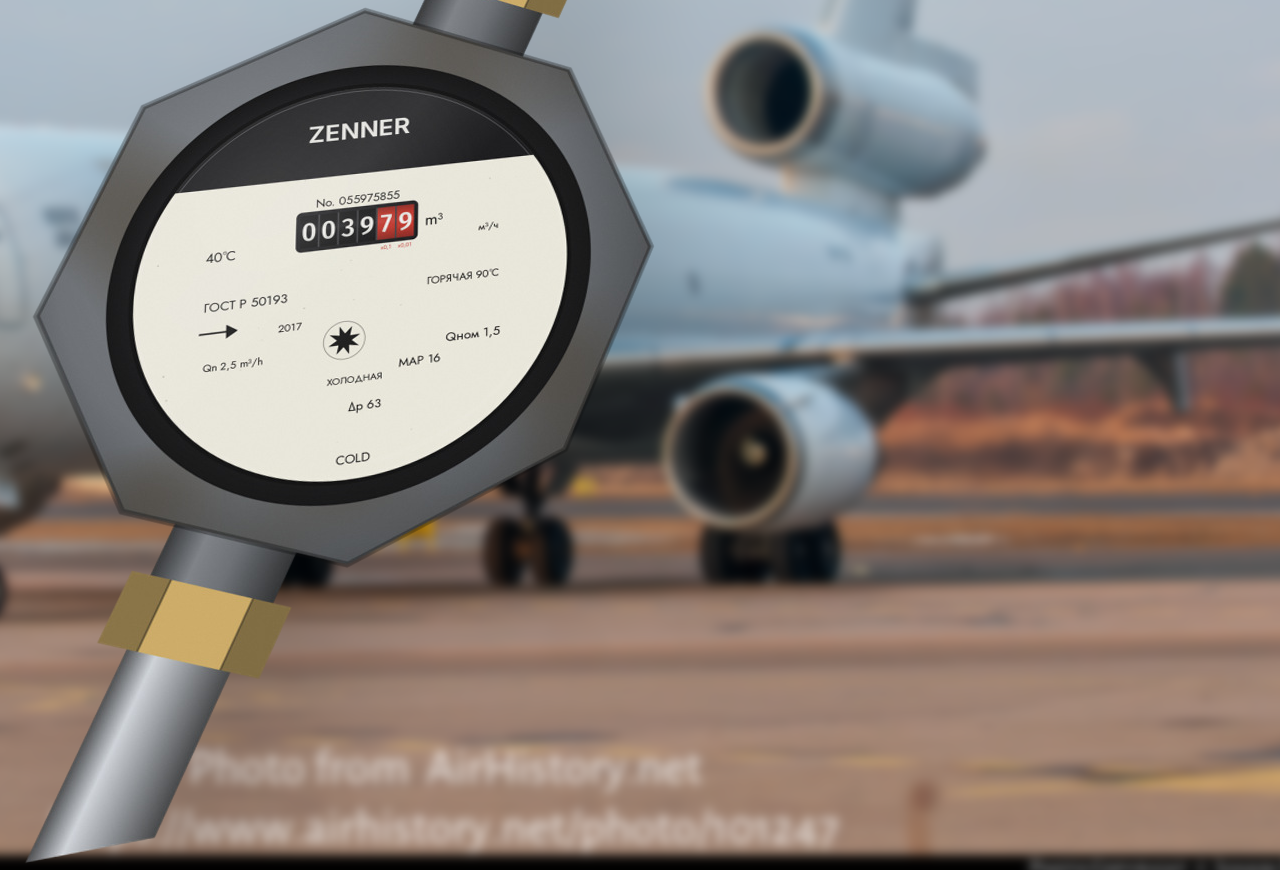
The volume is 39.79 (m³)
